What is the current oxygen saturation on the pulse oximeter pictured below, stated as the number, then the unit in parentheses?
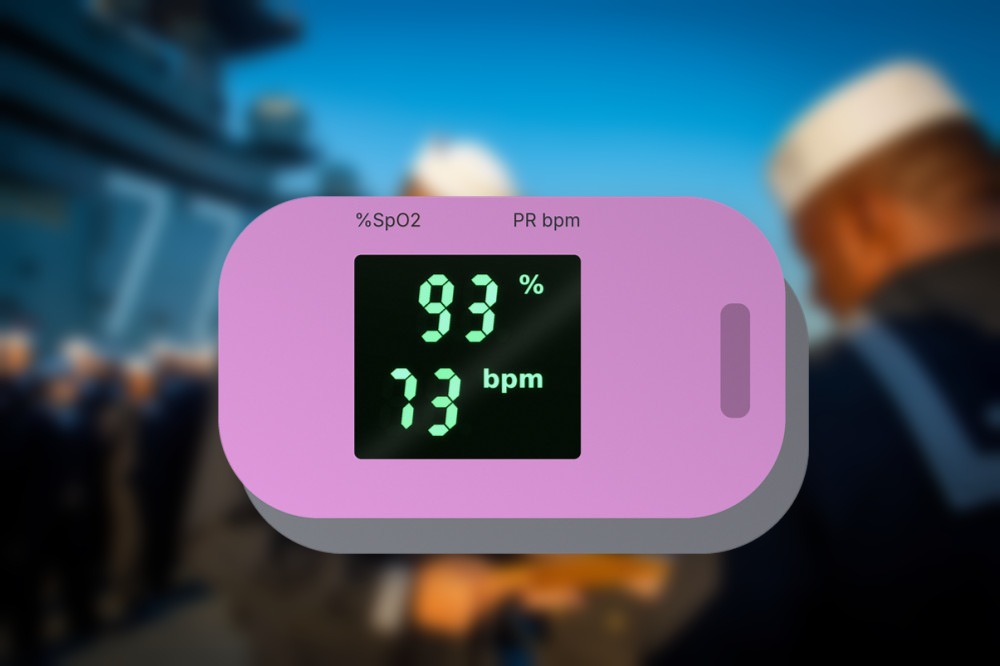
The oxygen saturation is 93 (%)
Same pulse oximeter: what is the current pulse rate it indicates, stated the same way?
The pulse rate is 73 (bpm)
